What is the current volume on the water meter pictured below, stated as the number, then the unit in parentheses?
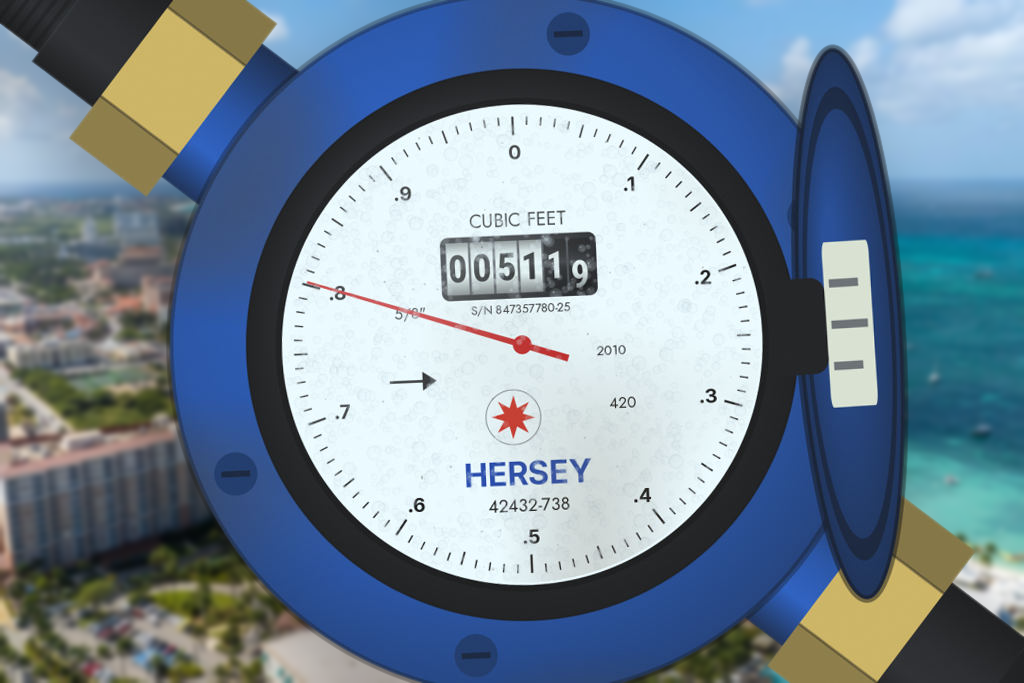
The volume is 5118.80 (ft³)
